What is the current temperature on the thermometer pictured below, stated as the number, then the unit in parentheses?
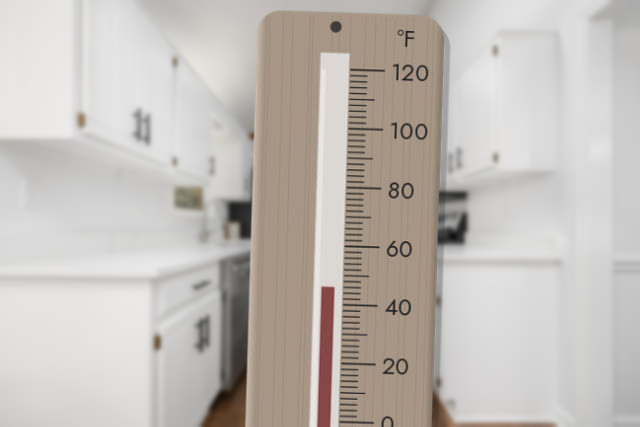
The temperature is 46 (°F)
